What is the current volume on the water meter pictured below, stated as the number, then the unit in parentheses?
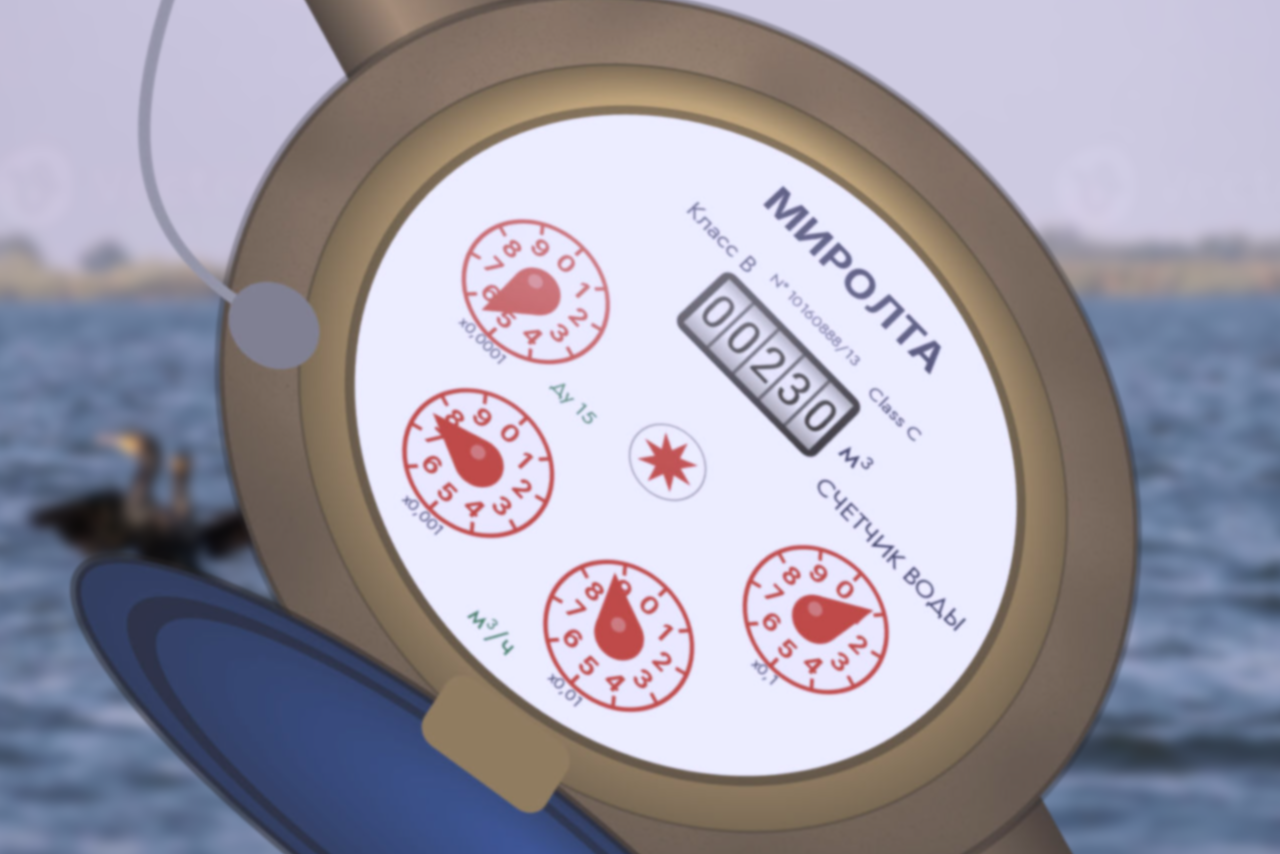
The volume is 230.0875 (m³)
